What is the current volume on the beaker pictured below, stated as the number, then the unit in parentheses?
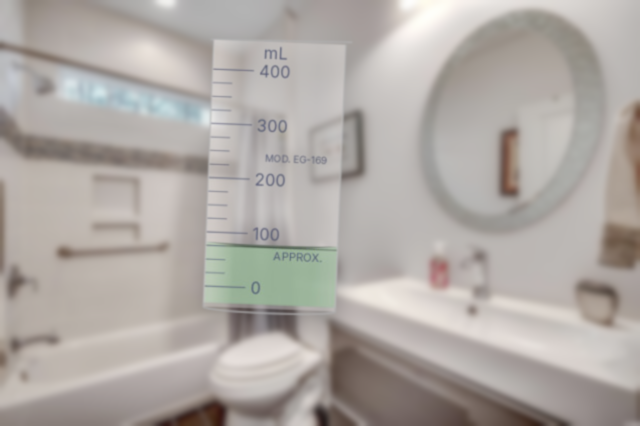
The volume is 75 (mL)
